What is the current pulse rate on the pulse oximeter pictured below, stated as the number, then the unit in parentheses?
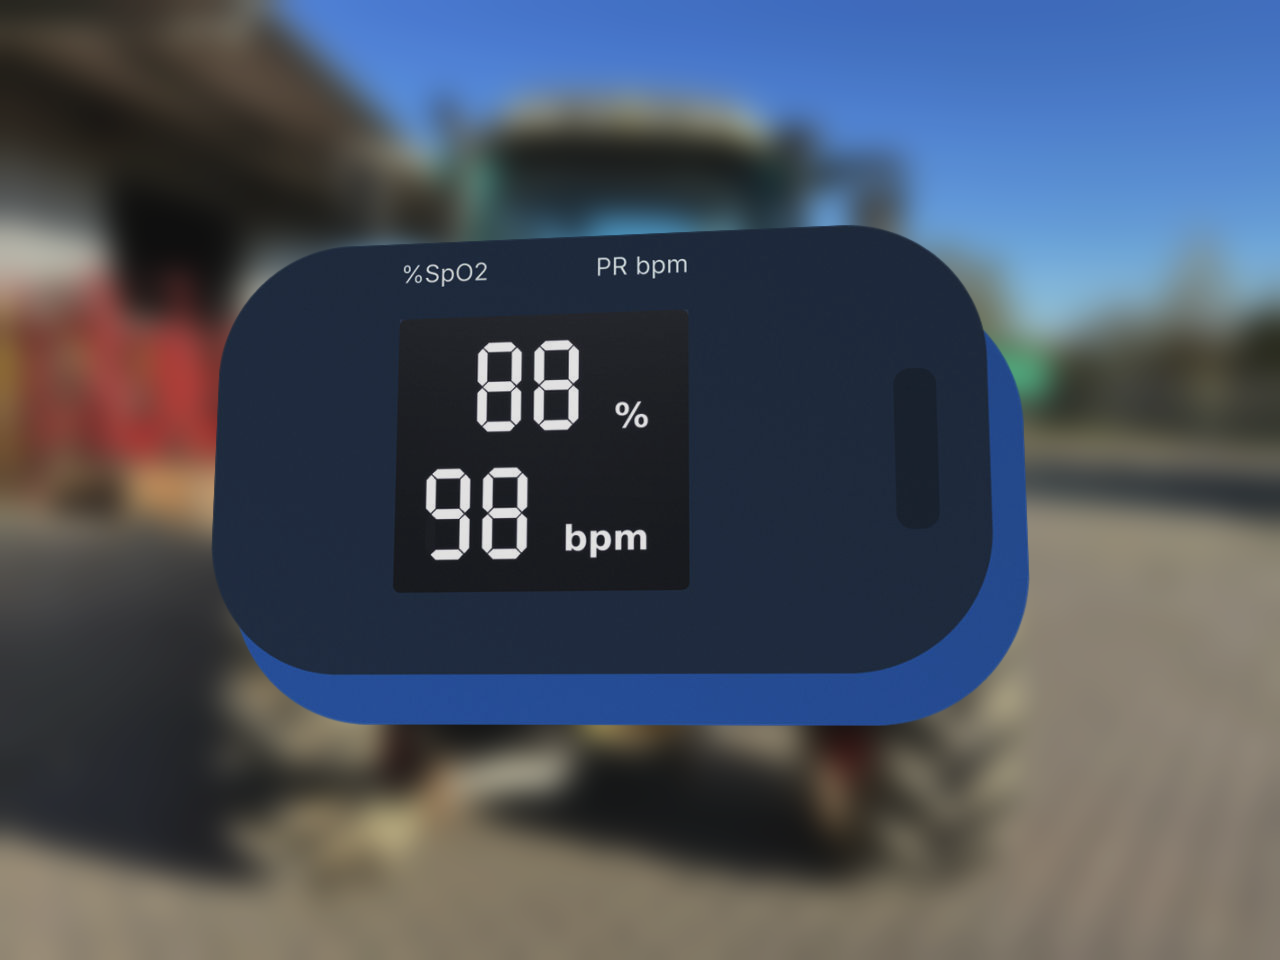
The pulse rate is 98 (bpm)
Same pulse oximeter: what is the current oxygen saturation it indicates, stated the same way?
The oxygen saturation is 88 (%)
